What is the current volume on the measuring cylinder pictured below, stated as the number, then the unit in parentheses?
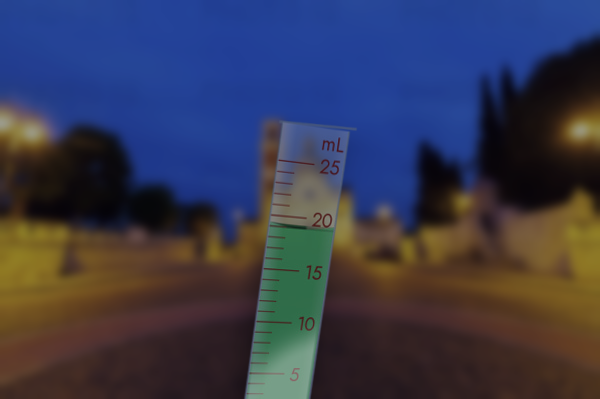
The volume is 19 (mL)
